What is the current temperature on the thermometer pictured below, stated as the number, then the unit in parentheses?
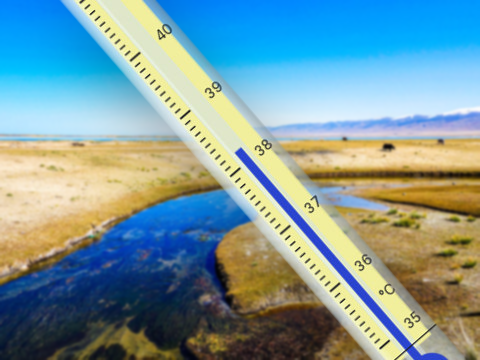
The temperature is 38.2 (°C)
